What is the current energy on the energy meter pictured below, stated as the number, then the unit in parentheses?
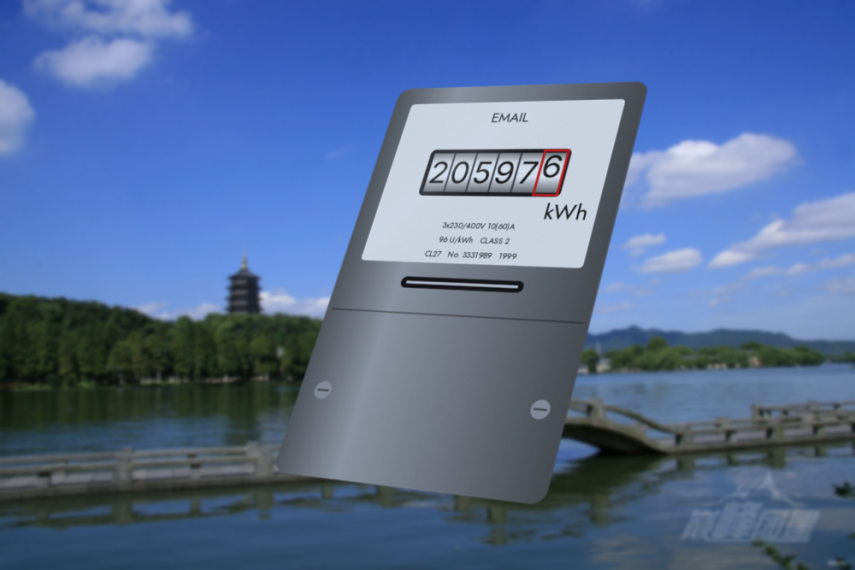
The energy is 20597.6 (kWh)
